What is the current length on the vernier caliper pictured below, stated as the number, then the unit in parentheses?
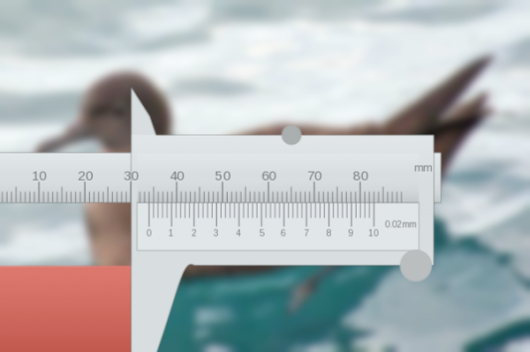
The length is 34.0 (mm)
